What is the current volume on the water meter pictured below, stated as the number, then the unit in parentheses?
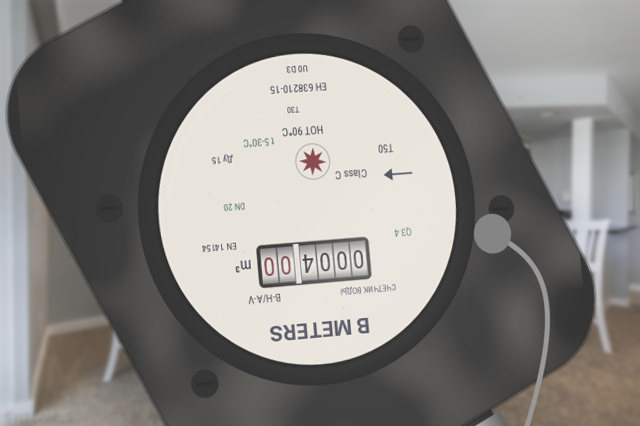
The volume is 4.00 (m³)
